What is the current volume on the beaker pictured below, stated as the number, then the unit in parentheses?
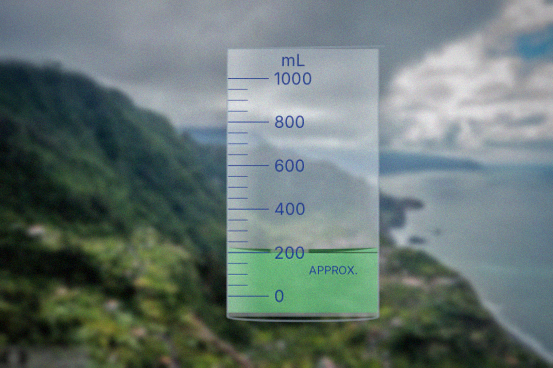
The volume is 200 (mL)
